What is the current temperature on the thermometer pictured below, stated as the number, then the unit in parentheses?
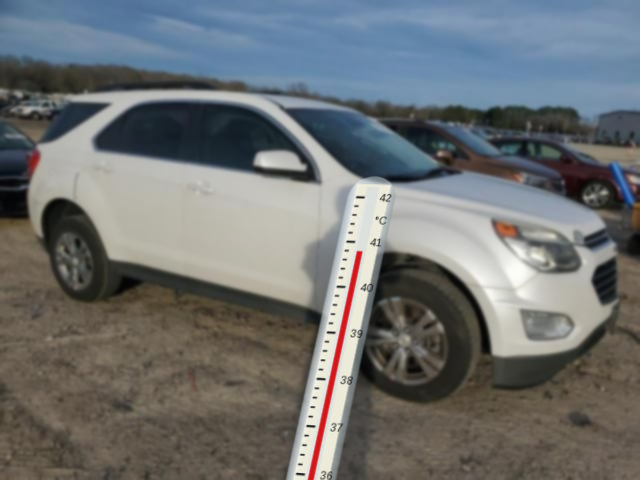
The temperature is 40.8 (°C)
